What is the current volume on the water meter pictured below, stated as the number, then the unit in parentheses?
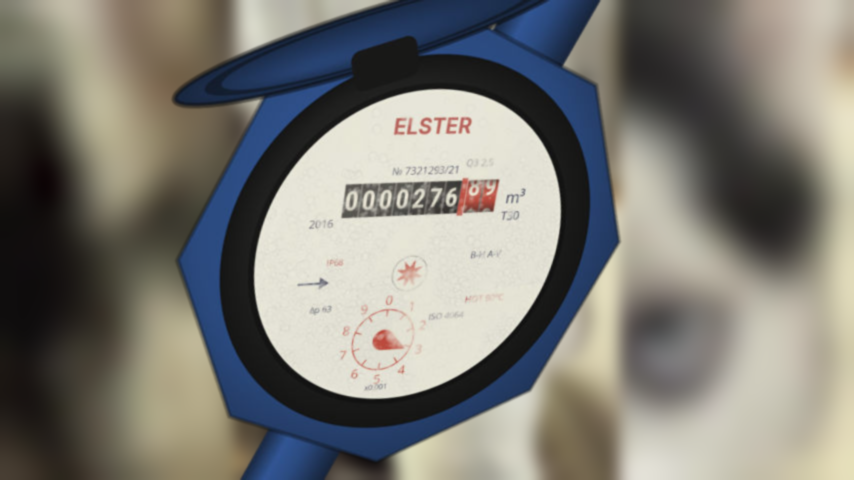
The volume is 276.893 (m³)
